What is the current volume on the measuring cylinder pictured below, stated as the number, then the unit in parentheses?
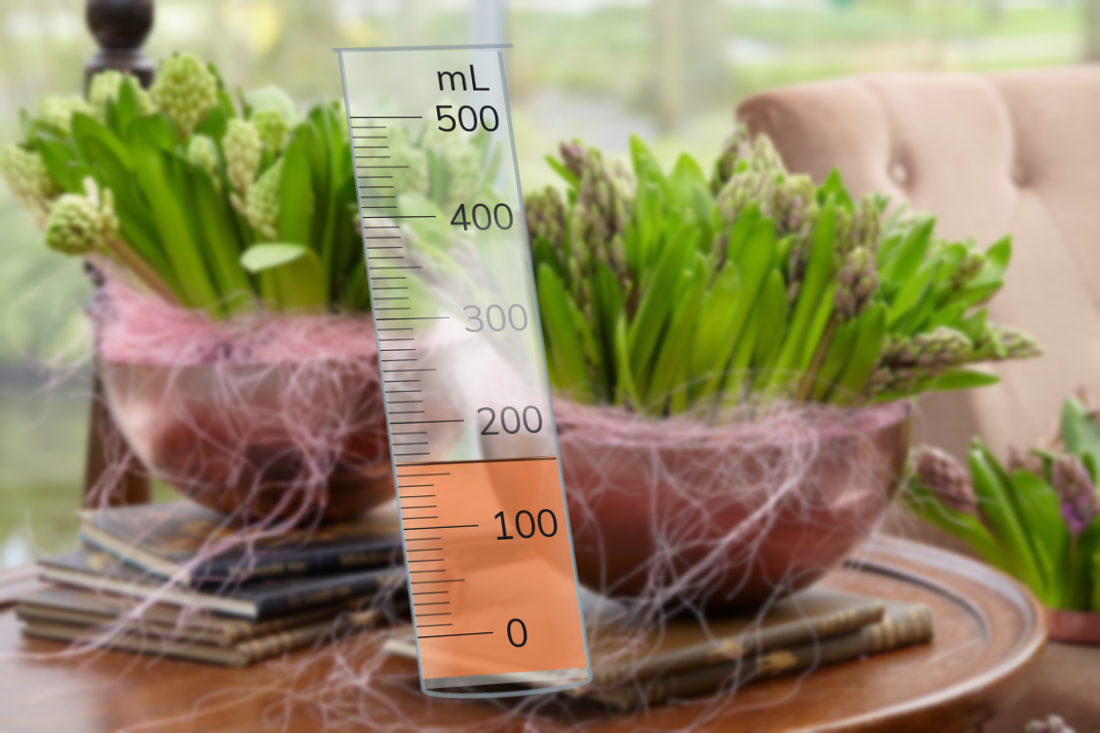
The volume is 160 (mL)
